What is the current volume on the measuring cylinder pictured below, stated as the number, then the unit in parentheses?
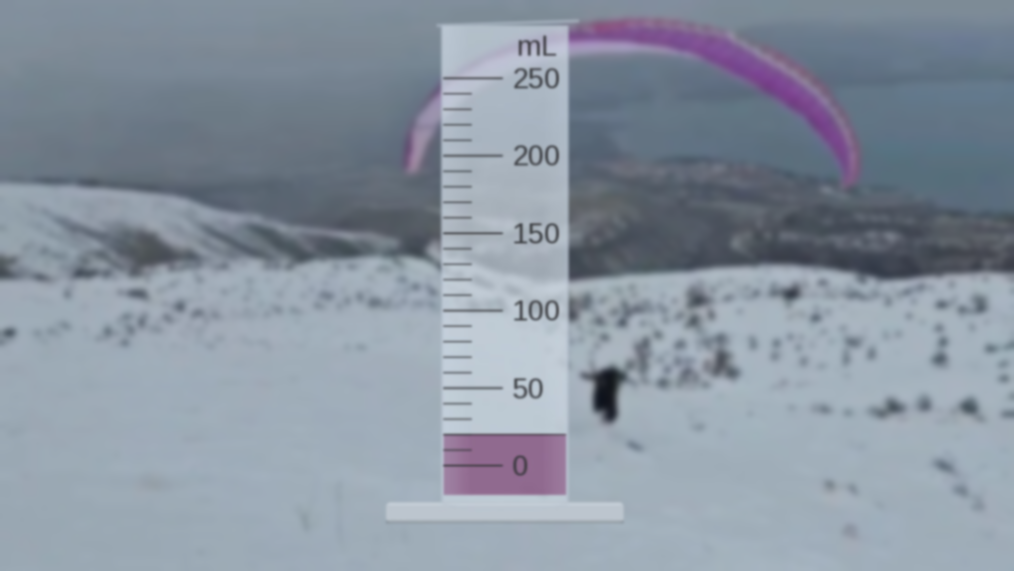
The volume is 20 (mL)
